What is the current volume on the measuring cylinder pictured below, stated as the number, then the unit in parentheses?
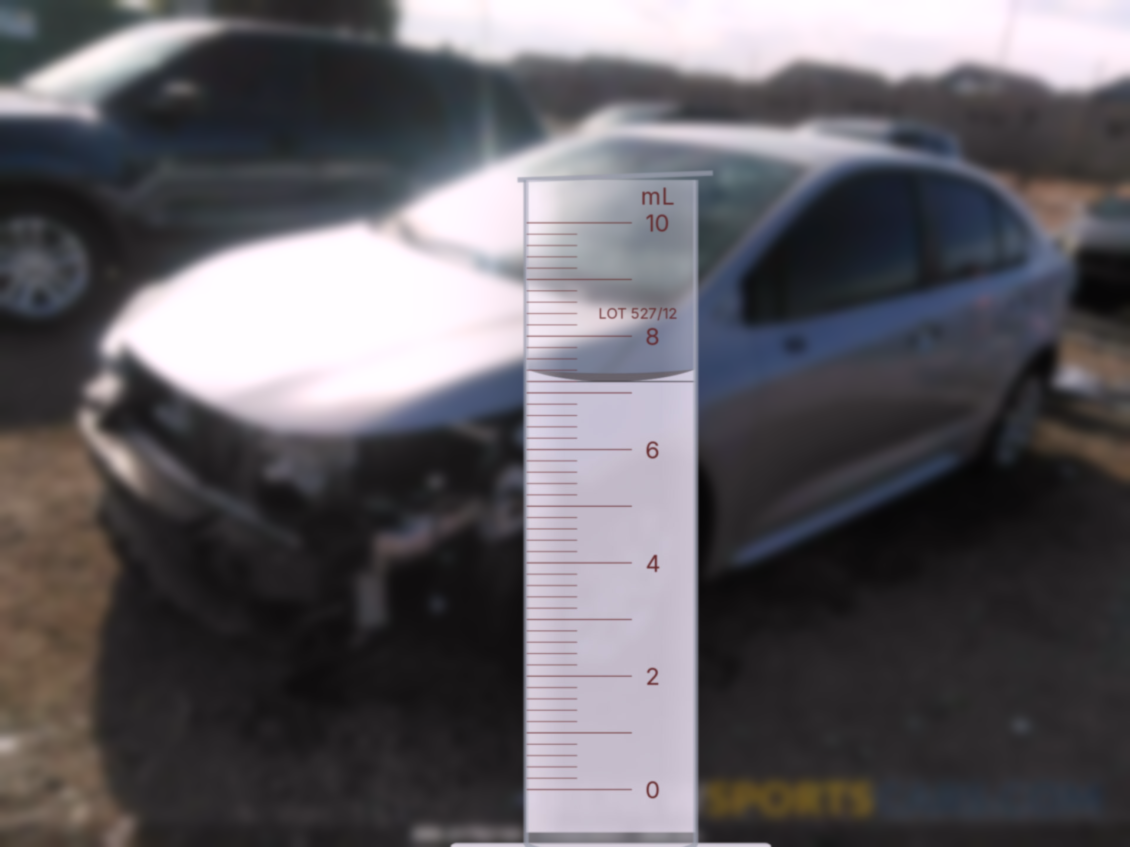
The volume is 7.2 (mL)
